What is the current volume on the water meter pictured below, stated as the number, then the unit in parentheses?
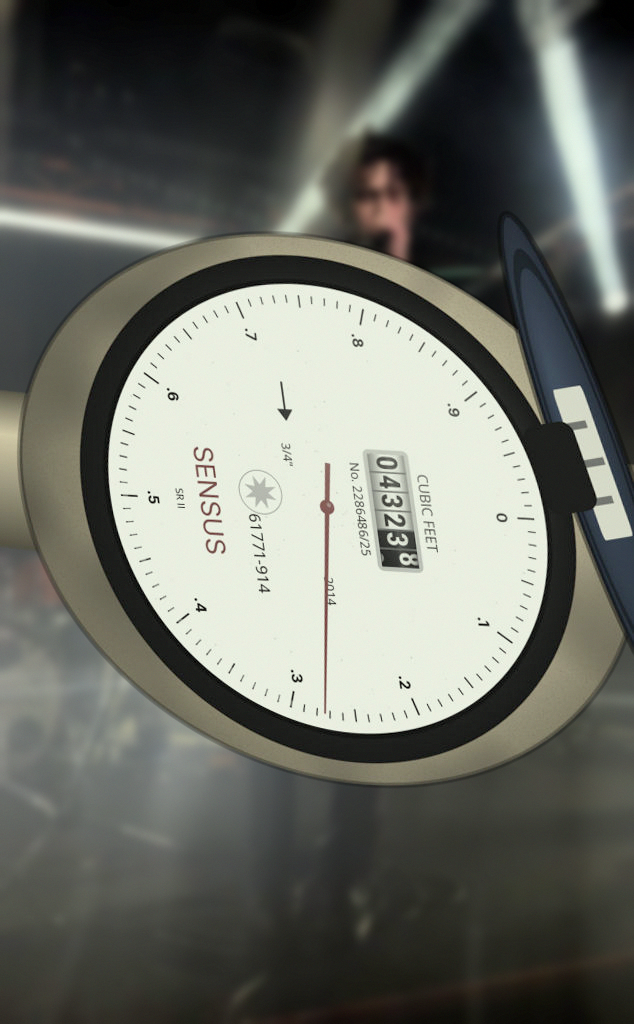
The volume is 43238.27 (ft³)
